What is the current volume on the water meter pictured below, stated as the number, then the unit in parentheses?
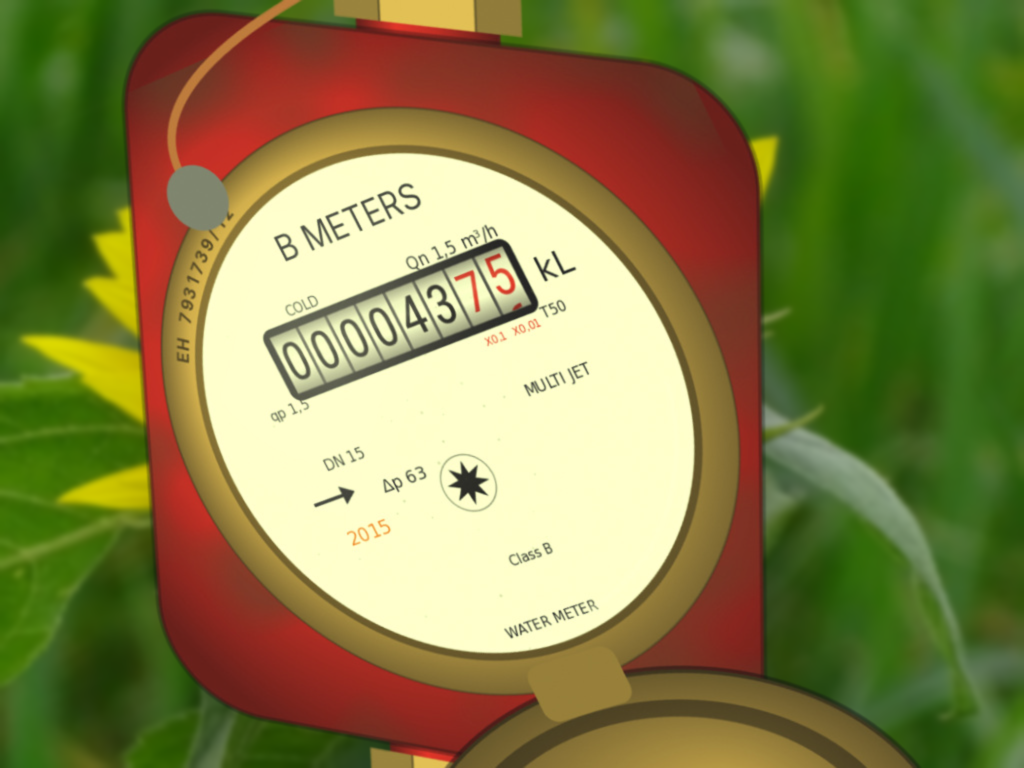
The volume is 43.75 (kL)
